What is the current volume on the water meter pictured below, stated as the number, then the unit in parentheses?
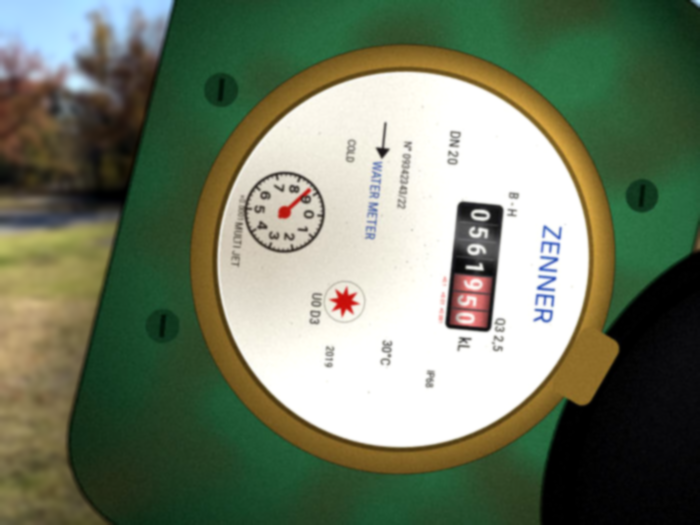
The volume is 561.9498 (kL)
